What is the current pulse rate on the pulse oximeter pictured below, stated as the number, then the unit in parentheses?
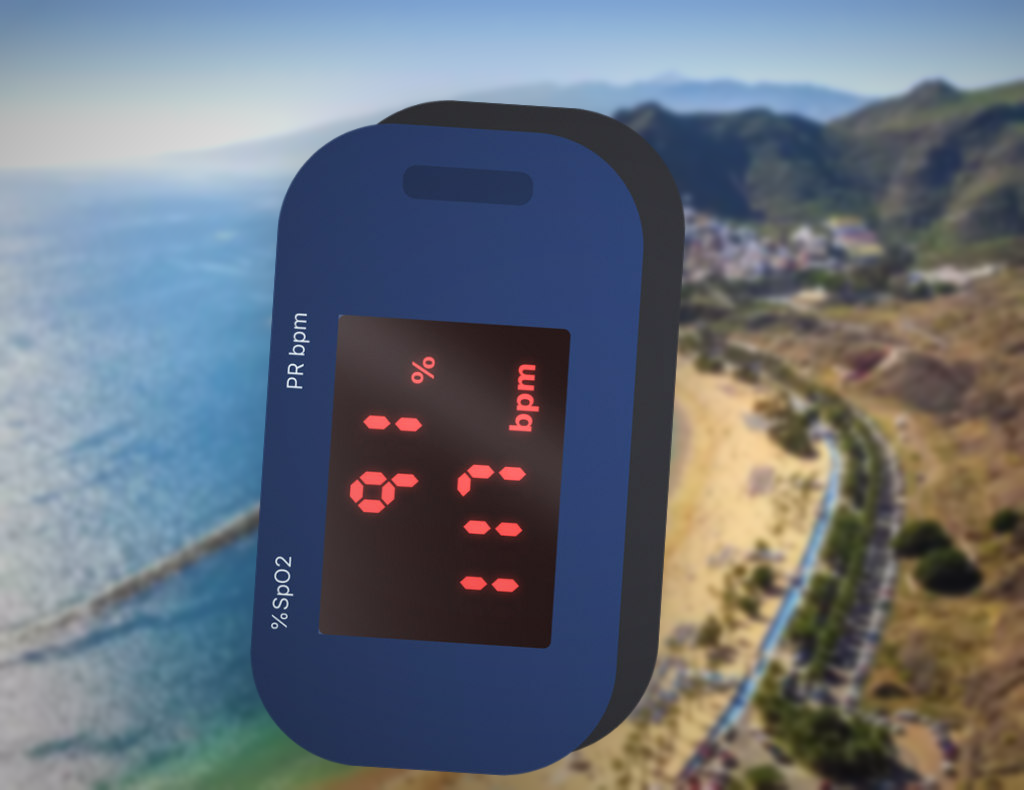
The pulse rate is 117 (bpm)
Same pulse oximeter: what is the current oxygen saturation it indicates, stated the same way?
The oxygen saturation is 91 (%)
